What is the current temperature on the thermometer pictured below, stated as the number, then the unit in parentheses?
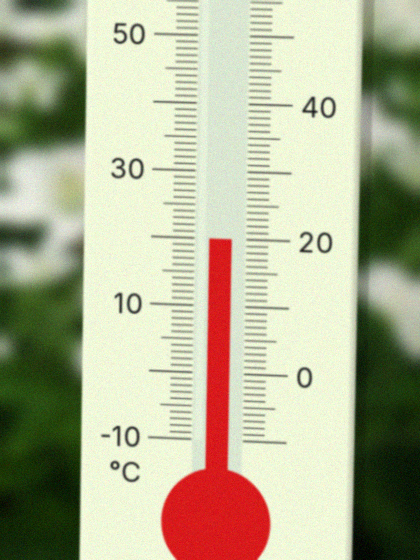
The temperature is 20 (°C)
